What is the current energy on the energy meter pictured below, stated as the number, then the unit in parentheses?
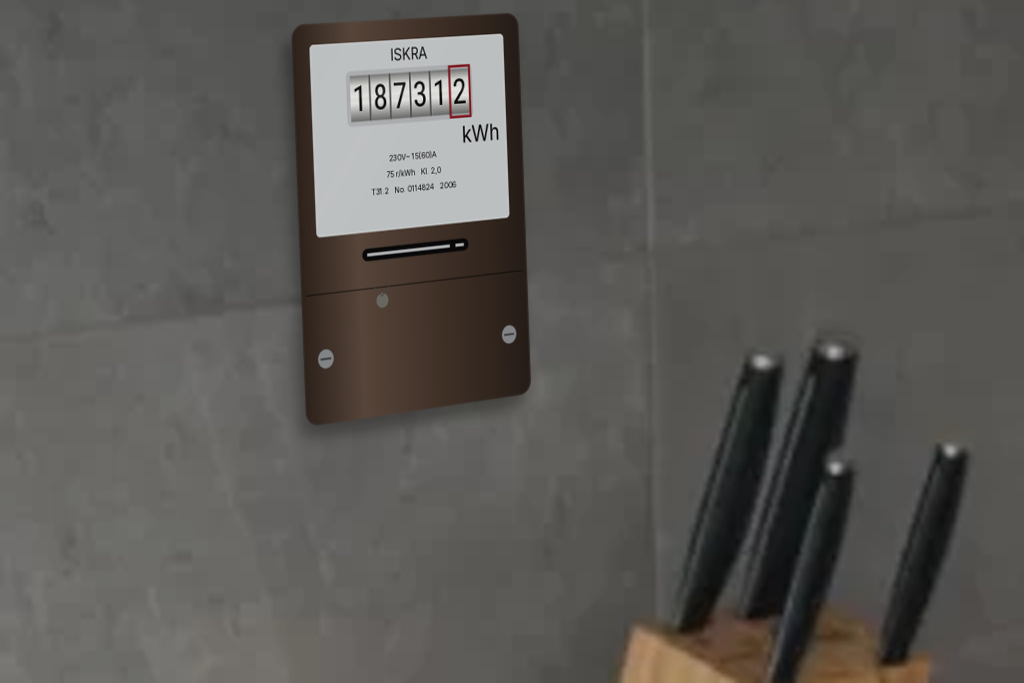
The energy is 18731.2 (kWh)
